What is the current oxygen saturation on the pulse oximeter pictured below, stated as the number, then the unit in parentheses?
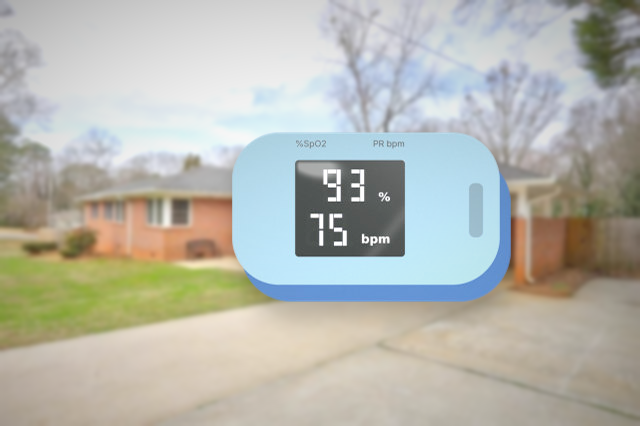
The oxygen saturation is 93 (%)
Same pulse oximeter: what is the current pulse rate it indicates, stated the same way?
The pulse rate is 75 (bpm)
